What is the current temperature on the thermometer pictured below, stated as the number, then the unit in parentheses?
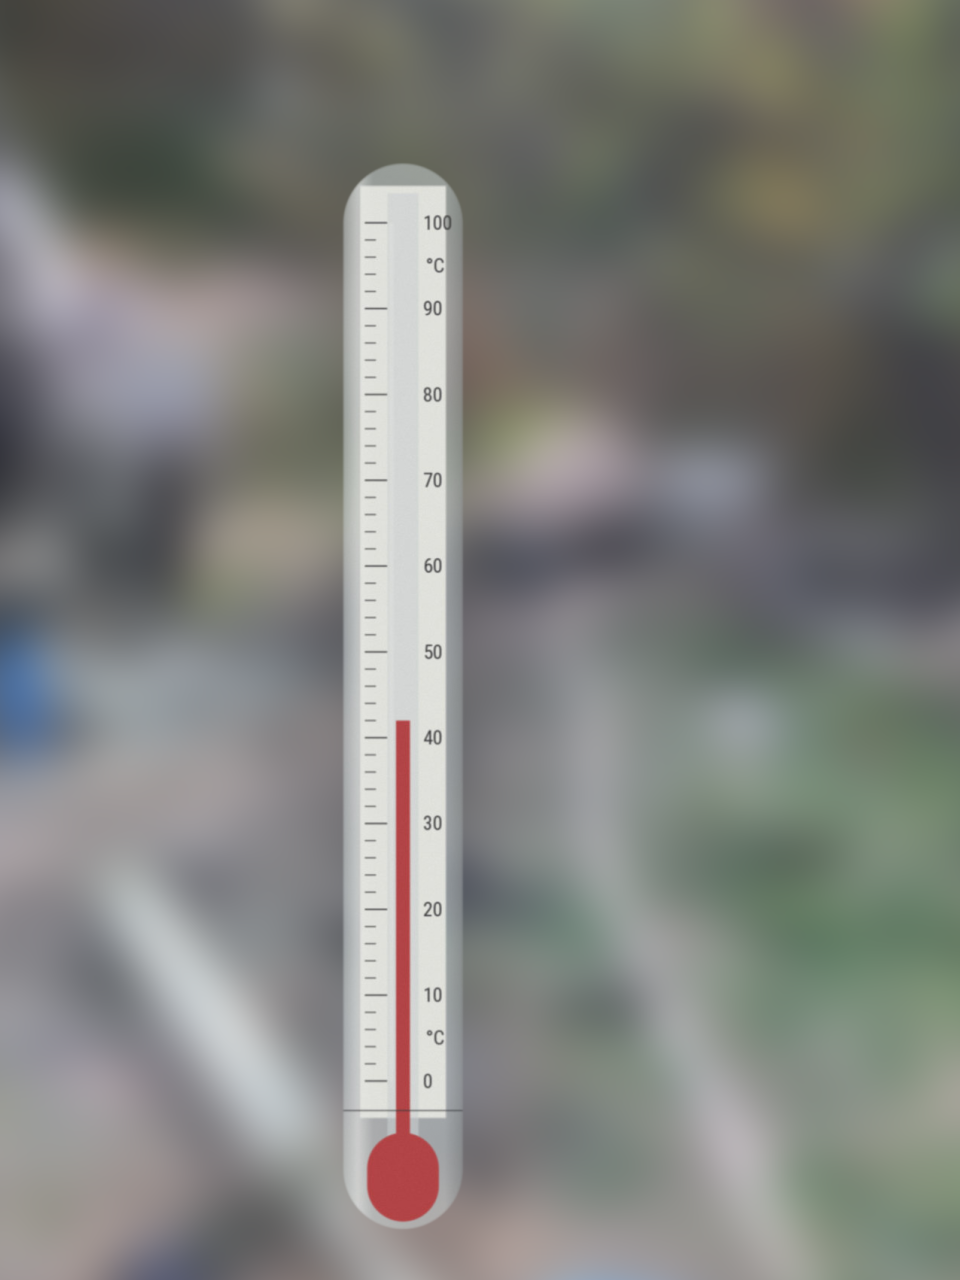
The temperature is 42 (°C)
